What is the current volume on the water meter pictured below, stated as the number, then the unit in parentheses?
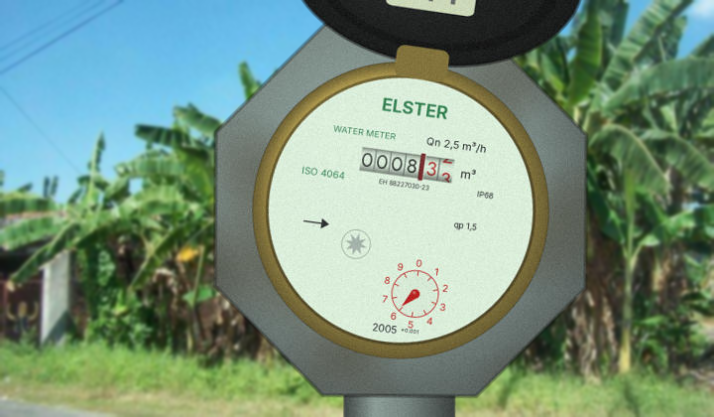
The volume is 8.326 (m³)
